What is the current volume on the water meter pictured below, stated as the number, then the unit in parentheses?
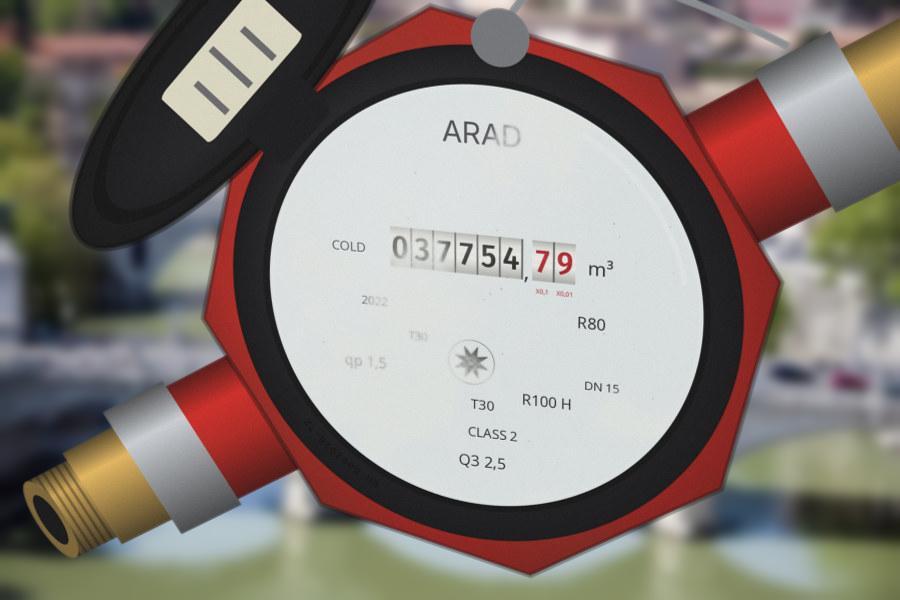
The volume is 37754.79 (m³)
